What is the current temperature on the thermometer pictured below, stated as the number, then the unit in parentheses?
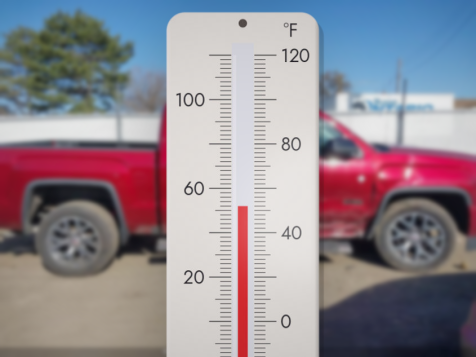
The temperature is 52 (°F)
